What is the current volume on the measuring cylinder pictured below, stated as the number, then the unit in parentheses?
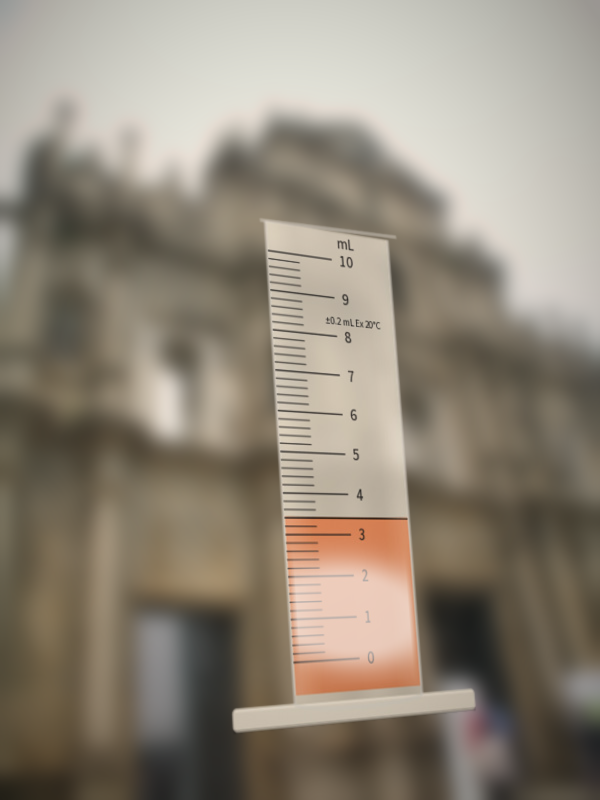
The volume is 3.4 (mL)
